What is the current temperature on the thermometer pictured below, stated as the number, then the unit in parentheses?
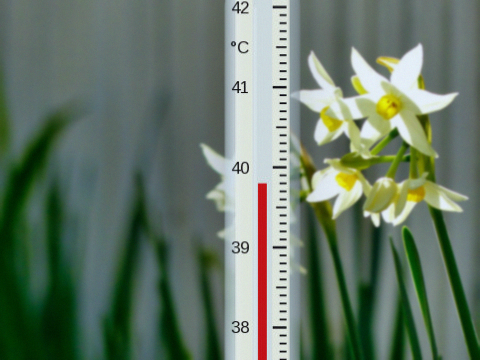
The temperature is 39.8 (°C)
